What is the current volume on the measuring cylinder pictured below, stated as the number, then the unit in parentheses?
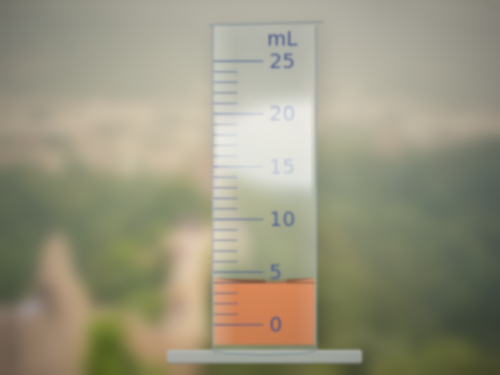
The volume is 4 (mL)
